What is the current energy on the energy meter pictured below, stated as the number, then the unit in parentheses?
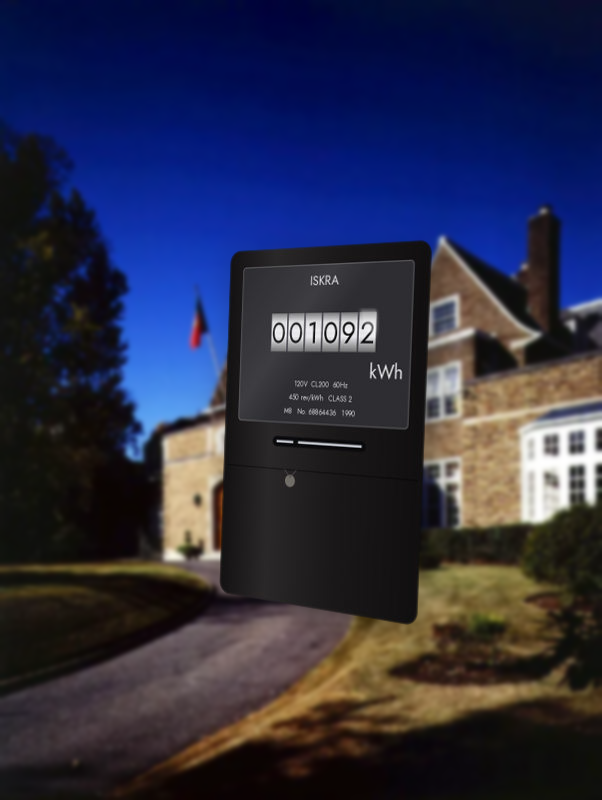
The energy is 1092 (kWh)
